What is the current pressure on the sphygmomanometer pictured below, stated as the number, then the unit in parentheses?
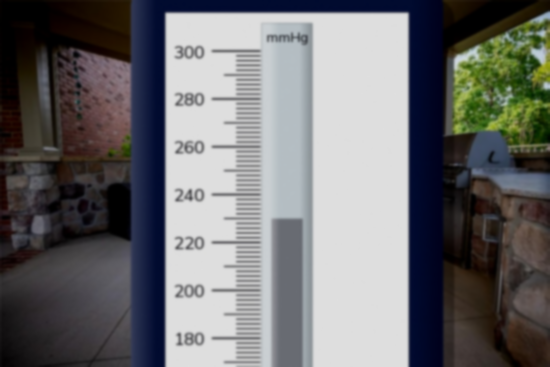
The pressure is 230 (mmHg)
